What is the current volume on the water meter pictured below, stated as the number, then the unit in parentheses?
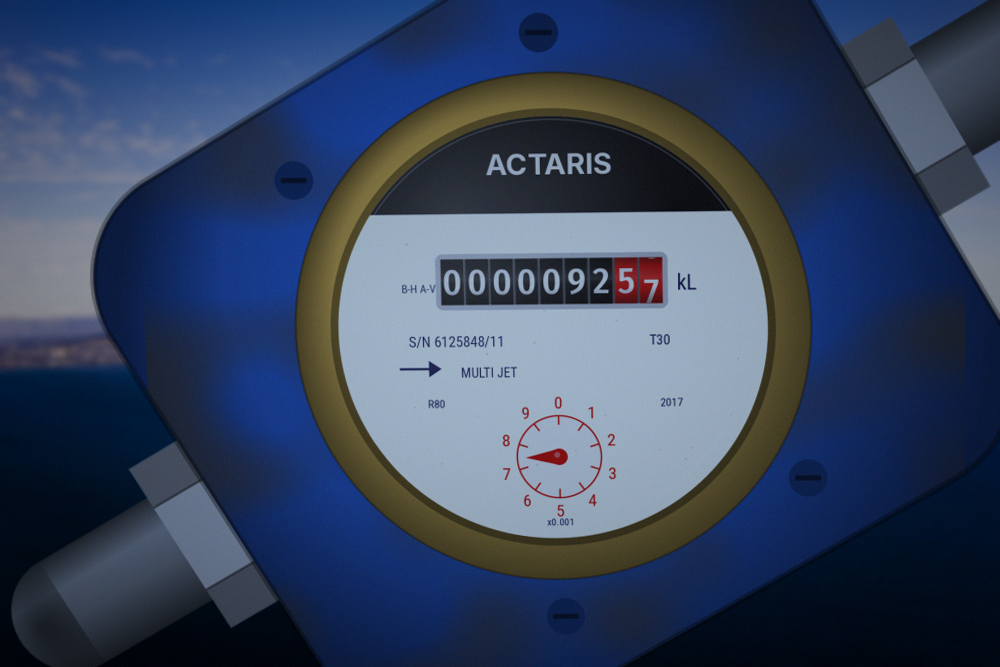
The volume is 92.567 (kL)
